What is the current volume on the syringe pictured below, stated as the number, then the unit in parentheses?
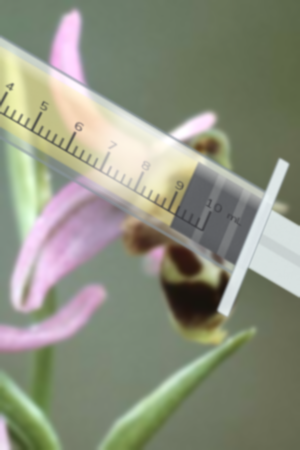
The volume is 9.2 (mL)
